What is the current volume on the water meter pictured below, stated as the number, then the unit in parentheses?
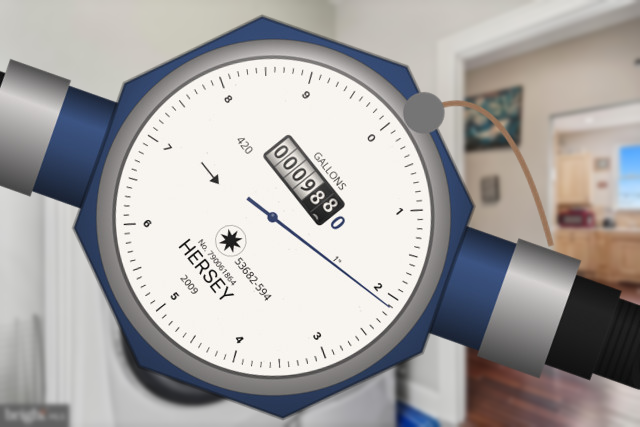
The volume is 9882.1 (gal)
